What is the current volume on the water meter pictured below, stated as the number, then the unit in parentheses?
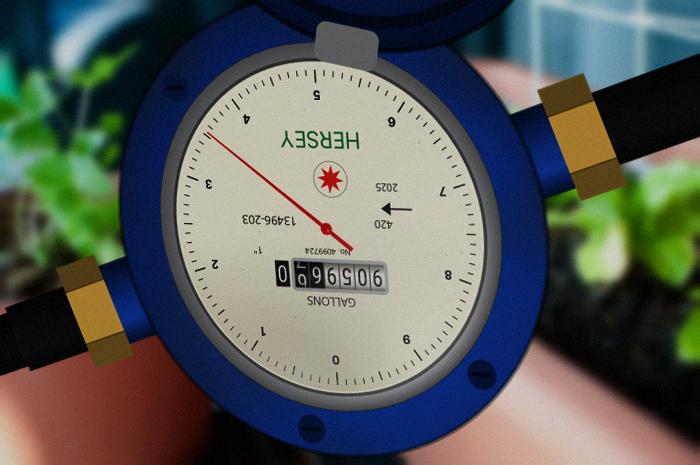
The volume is 9059663.5 (gal)
